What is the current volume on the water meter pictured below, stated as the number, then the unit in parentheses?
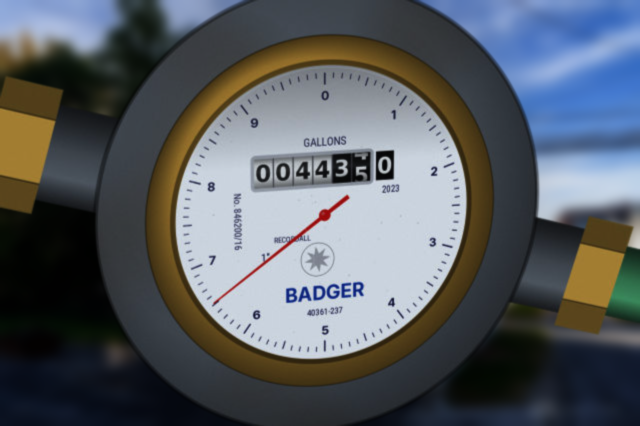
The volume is 44346.5 (gal)
